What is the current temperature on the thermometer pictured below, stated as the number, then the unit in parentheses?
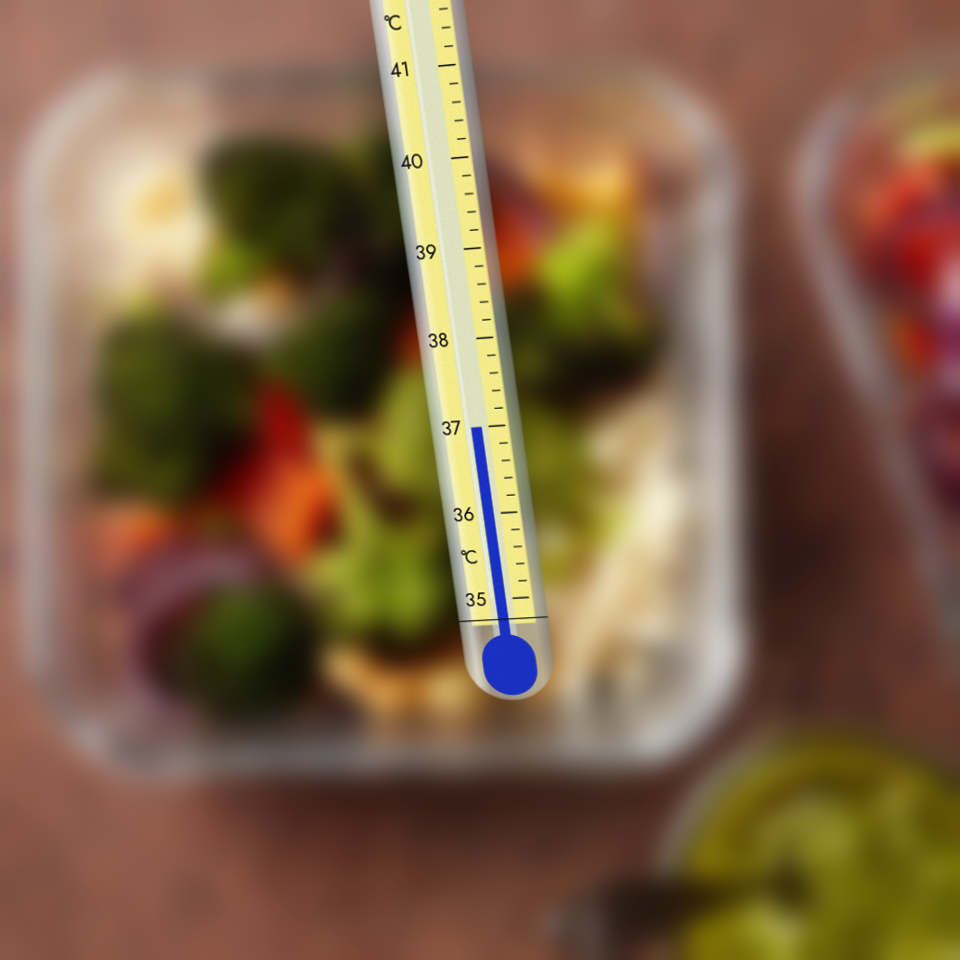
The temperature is 37 (°C)
